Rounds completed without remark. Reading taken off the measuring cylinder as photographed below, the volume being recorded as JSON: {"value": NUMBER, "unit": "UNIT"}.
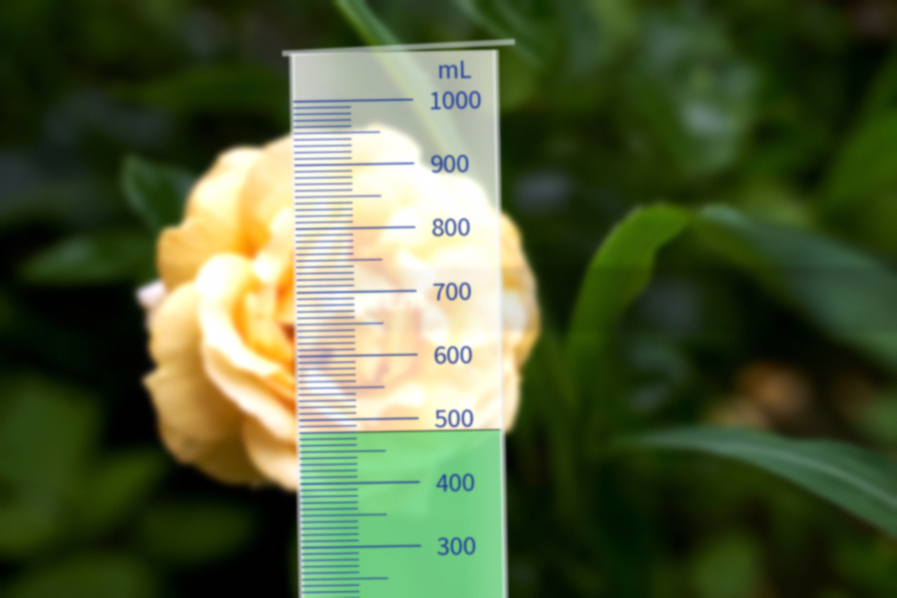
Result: {"value": 480, "unit": "mL"}
